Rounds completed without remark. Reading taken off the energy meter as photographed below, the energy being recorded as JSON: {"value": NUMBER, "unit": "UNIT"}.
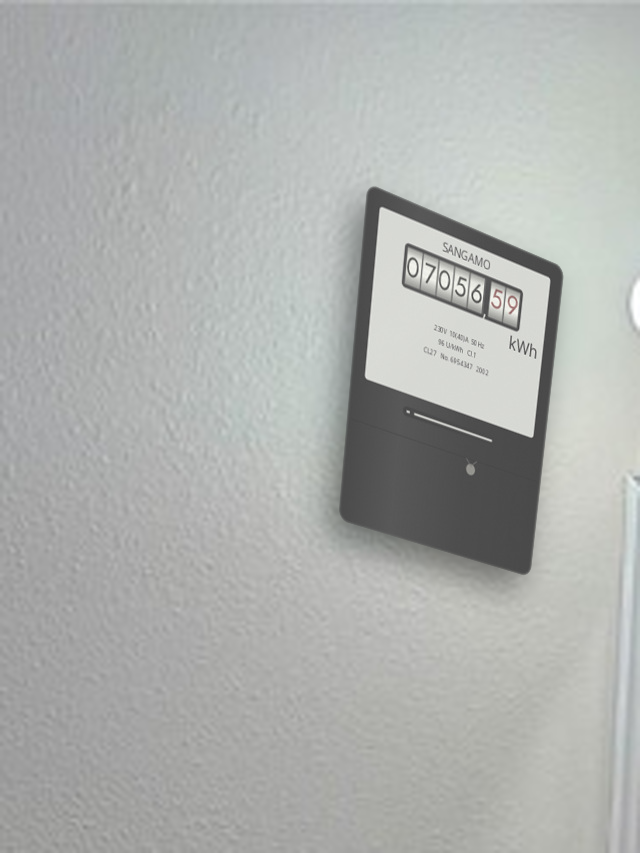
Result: {"value": 7056.59, "unit": "kWh"}
